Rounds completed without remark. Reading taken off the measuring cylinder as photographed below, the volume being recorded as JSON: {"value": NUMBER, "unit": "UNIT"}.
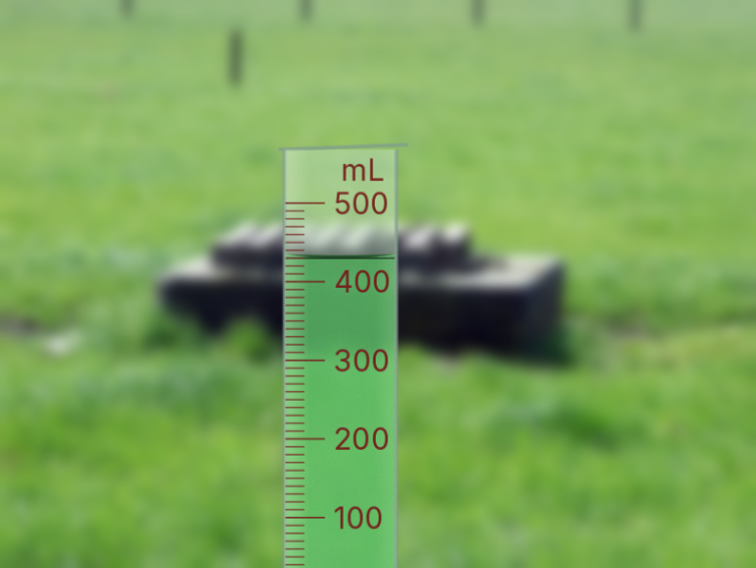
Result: {"value": 430, "unit": "mL"}
